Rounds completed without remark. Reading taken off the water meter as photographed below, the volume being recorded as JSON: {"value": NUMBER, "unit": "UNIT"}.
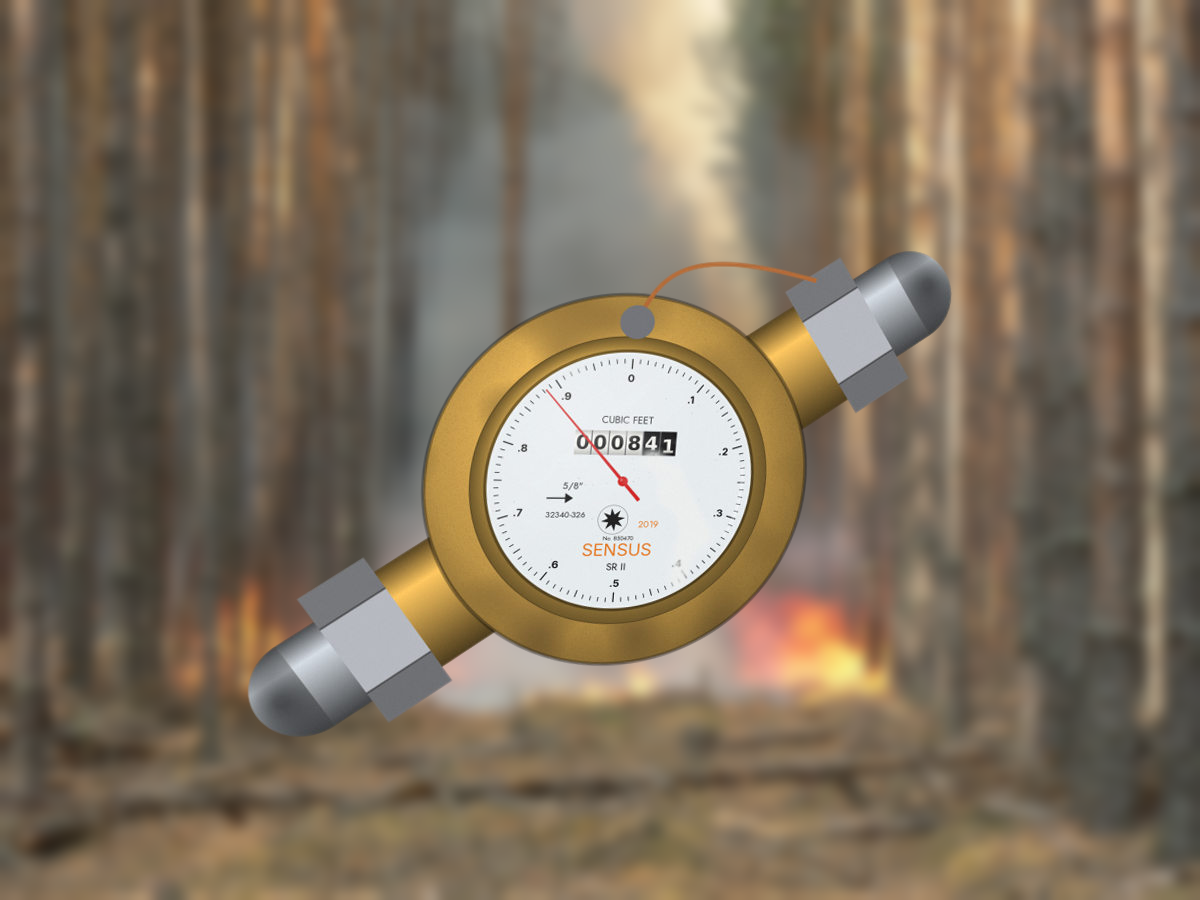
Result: {"value": 840.88, "unit": "ft³"}
